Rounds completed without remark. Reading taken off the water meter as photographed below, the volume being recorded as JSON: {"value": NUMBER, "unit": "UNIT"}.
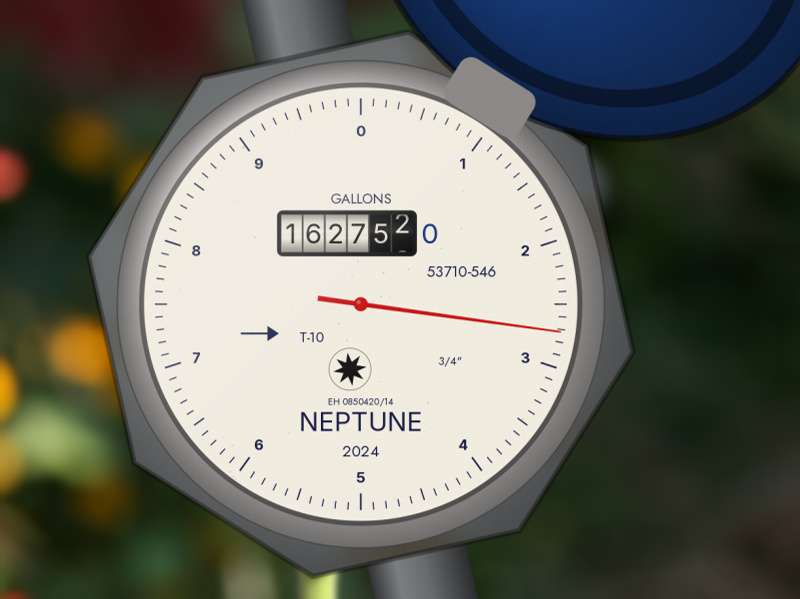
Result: {"value": 1627522.7, "unit": "gal"}
